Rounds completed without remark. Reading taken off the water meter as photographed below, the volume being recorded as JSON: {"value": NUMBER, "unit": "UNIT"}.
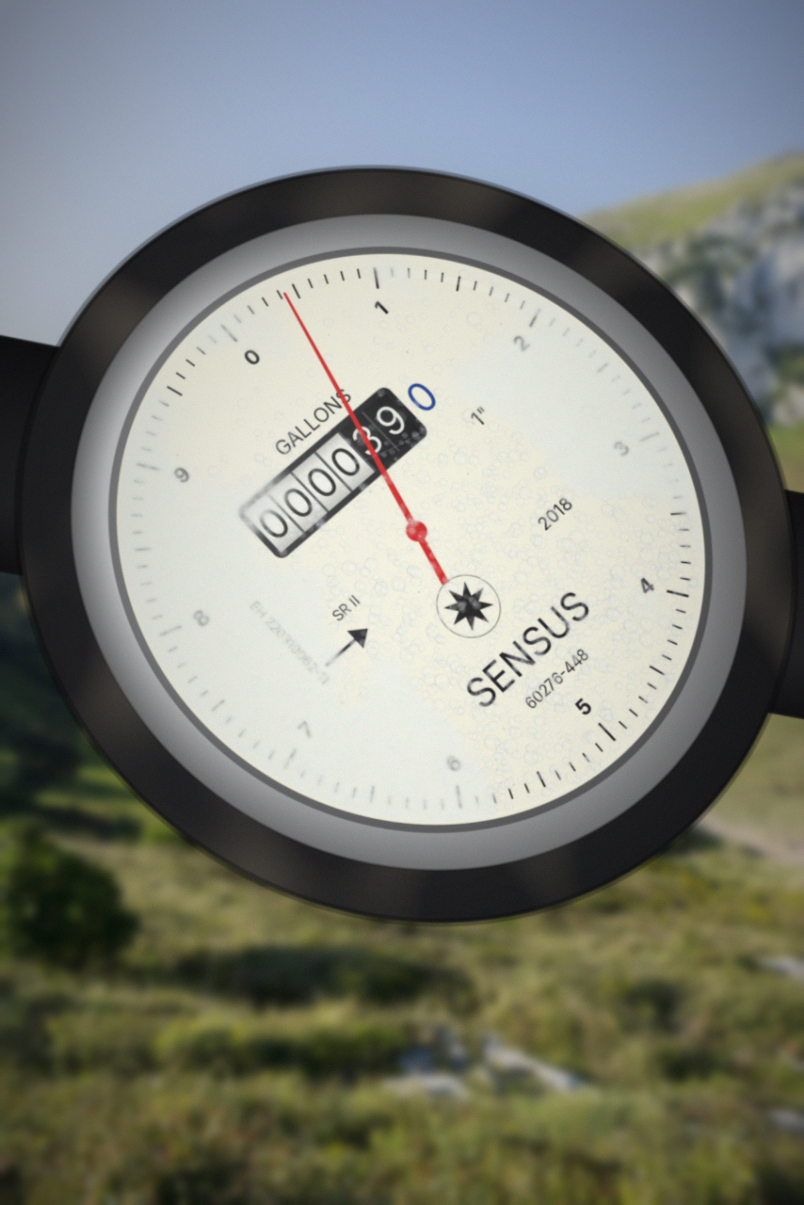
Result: {"value": 390.4, "unit": "gal"}
